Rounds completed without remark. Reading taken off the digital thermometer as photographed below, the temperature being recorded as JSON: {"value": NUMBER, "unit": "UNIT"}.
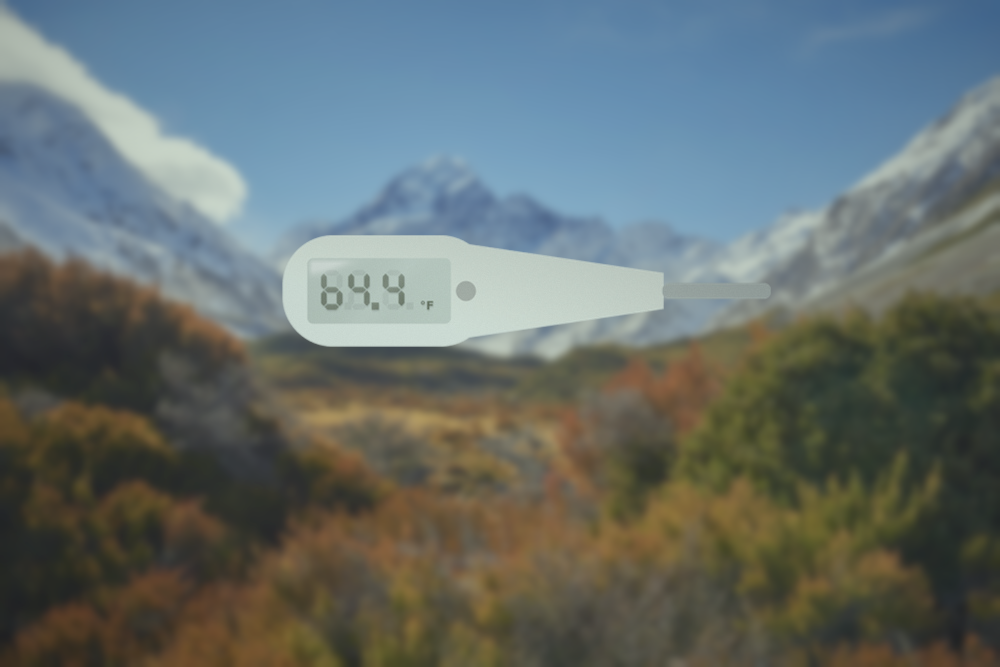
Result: {"value": 64.4, "unit": "°F"}
